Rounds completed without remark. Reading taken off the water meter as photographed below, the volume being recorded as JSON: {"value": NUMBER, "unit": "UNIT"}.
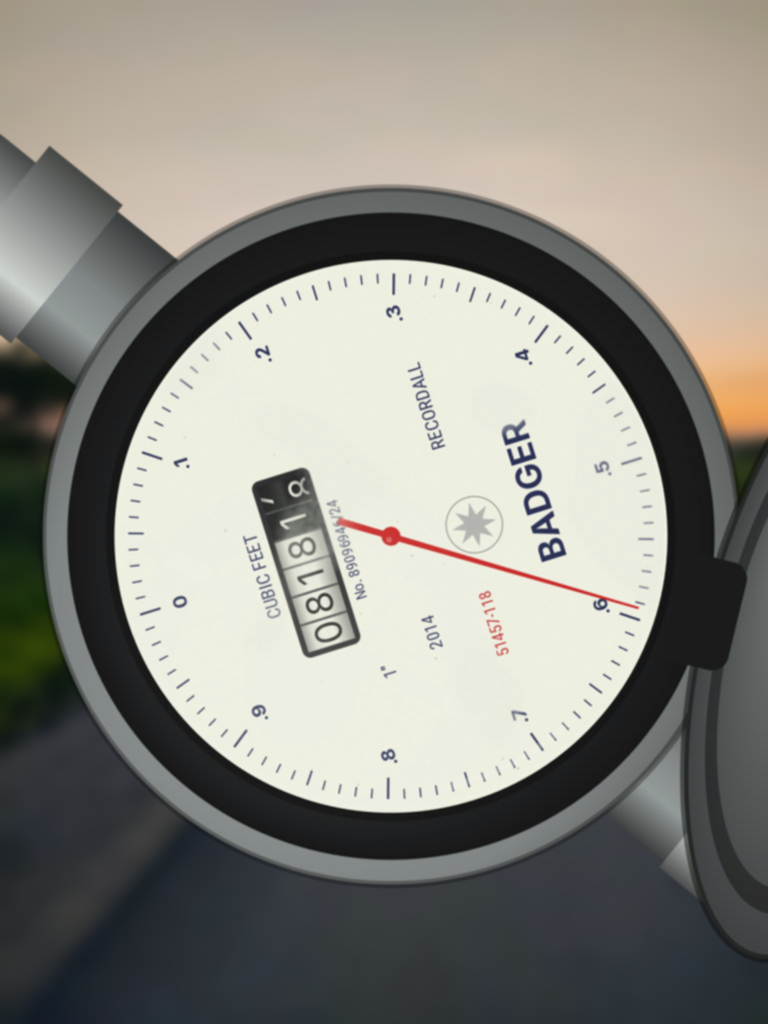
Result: {"value": 81817.59, "unit": "ft³"}
